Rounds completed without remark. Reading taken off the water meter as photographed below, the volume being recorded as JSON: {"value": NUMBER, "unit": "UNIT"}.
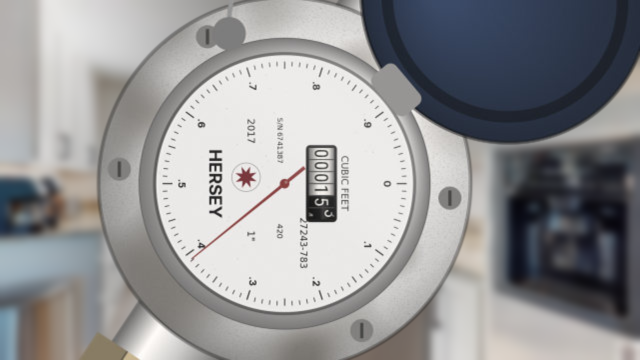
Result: {"value": 153.39, "unit": "ft³"}
